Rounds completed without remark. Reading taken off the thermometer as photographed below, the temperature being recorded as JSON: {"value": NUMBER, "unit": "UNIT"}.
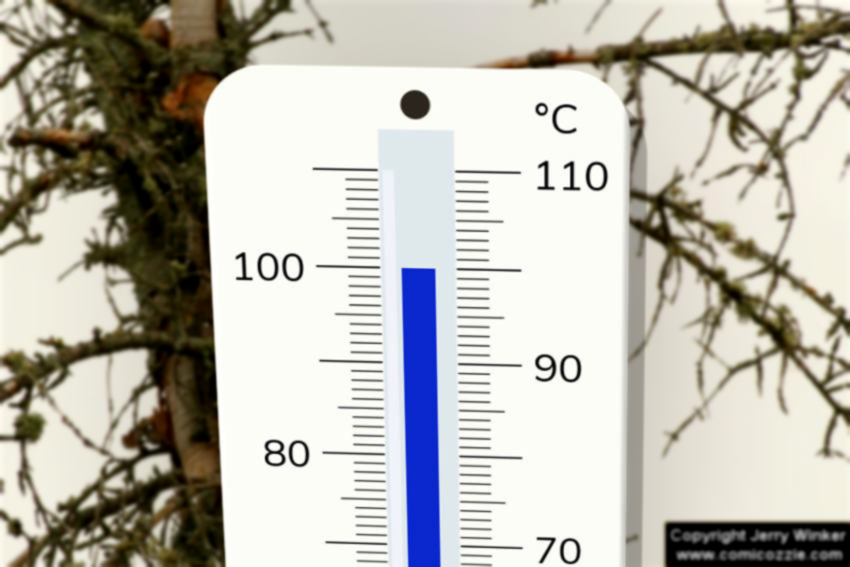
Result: {"value": 100, "unit": "°C"}
